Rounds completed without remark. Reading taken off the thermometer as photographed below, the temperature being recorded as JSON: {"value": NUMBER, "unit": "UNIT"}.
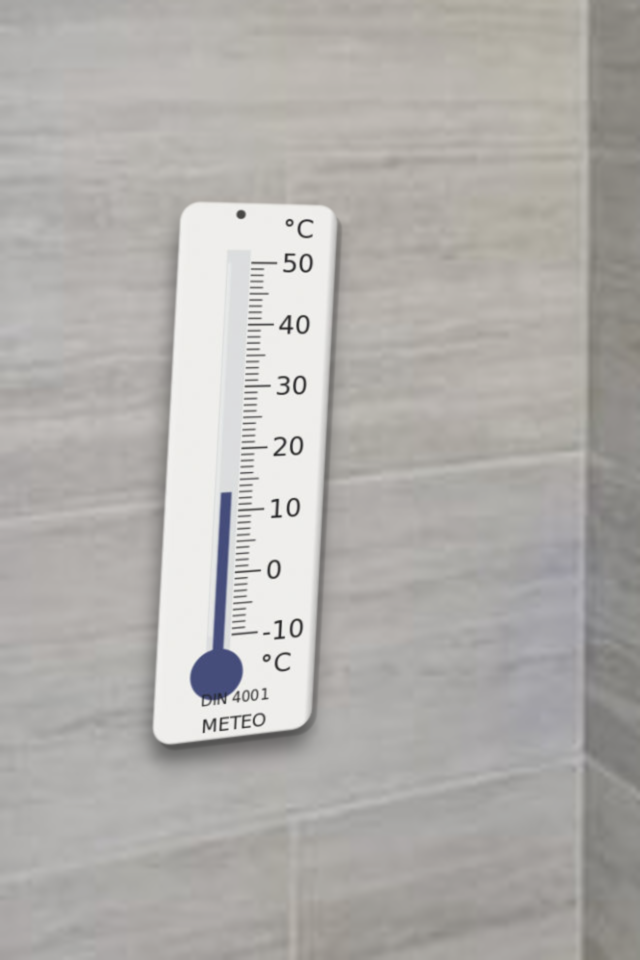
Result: {"value": 13, "unit": "°C"}
